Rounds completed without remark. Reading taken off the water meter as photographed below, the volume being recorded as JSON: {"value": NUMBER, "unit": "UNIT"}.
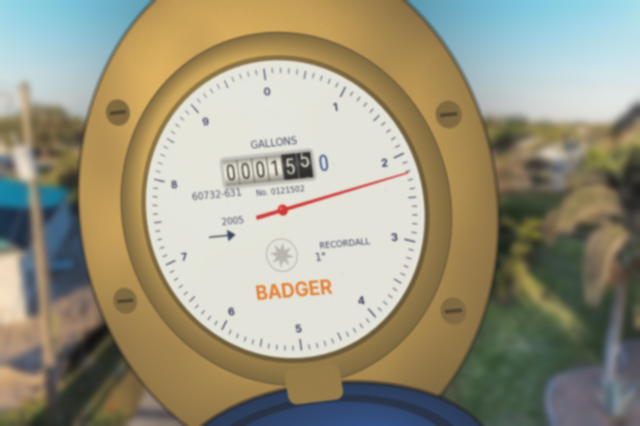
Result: {"value": 1552.2, "unit": "gal"}
